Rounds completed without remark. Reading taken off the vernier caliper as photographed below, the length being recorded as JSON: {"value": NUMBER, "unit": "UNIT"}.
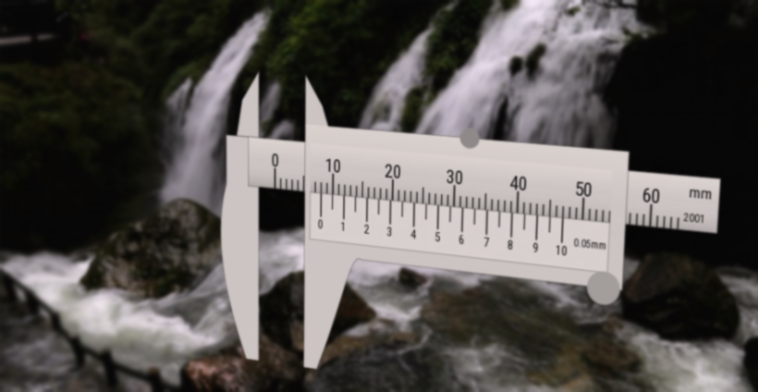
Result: {"value": 8.0, "unit": "mm"}
